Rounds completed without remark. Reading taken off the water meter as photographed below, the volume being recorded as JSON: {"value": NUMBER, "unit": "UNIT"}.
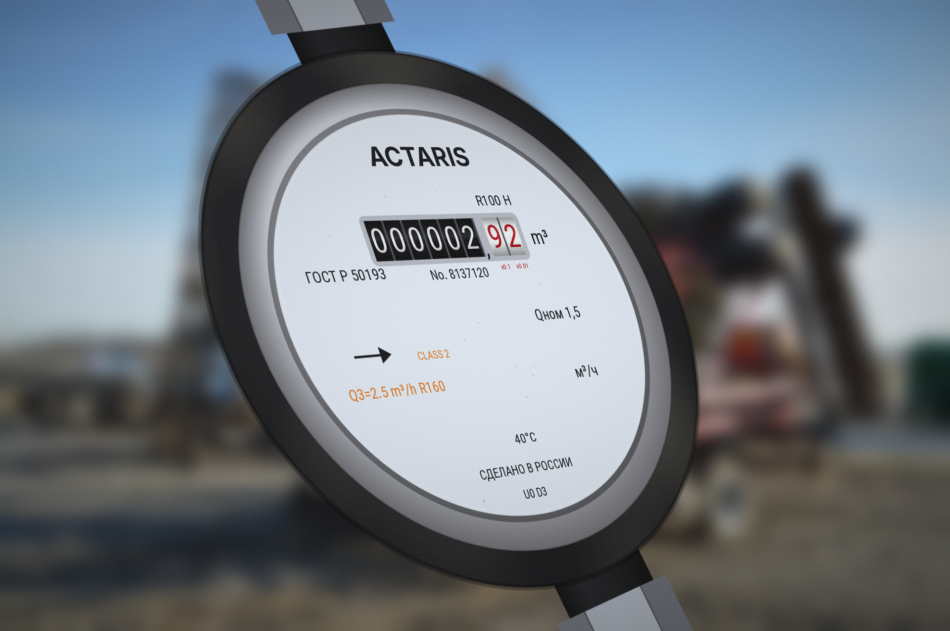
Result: {"value": 2.92, "unit": "m³"}
